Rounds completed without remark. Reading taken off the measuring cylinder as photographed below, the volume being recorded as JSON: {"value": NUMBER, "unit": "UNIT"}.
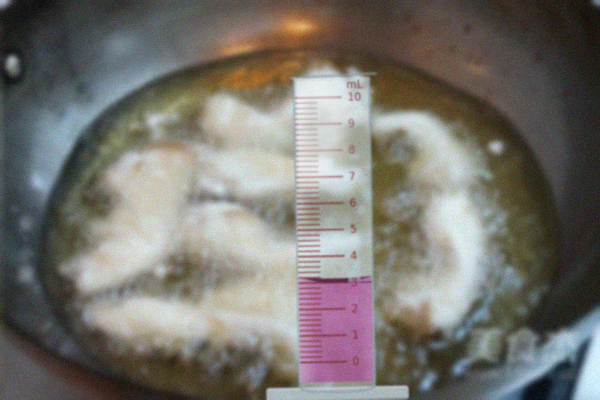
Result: {"value": 3, "unit": "mL"}
